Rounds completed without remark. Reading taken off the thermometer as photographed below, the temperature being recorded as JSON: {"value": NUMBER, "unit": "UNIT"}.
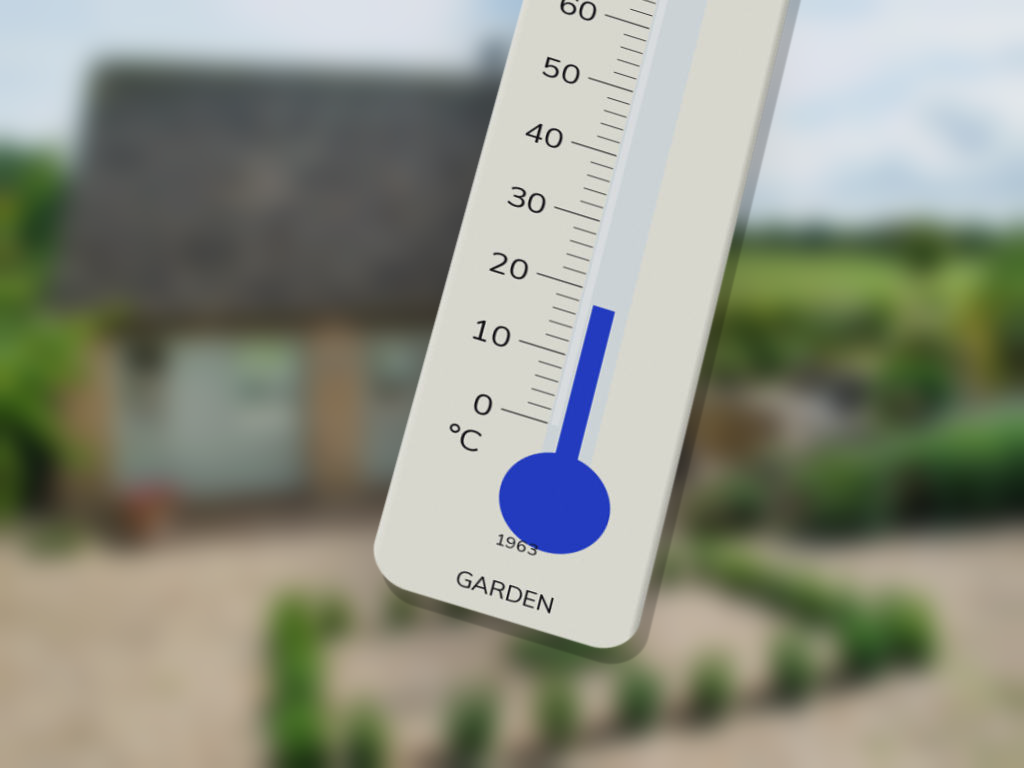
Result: {"value": 18, "unit": "°C"}
